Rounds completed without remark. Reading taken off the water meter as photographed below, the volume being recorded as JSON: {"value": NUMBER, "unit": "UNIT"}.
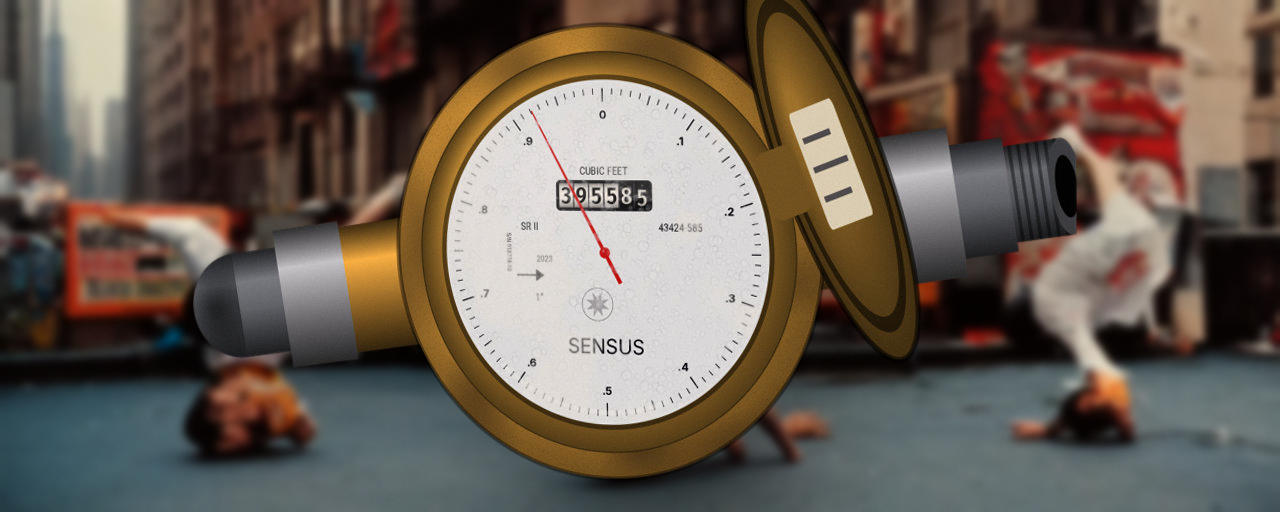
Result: {"value": 395584.92, "unit": "ft³"}
